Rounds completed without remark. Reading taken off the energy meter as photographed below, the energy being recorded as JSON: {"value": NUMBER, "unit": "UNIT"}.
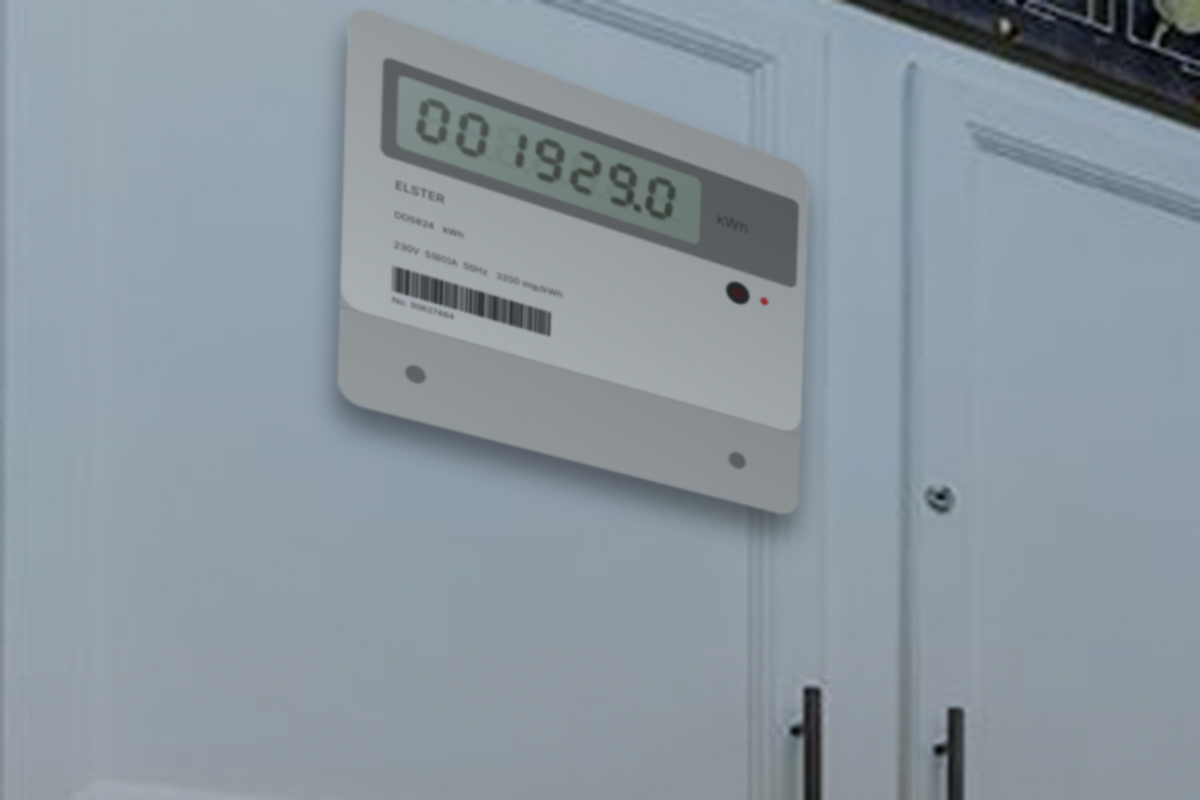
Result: {"value": 1929.0, "unit": "kWh"}
